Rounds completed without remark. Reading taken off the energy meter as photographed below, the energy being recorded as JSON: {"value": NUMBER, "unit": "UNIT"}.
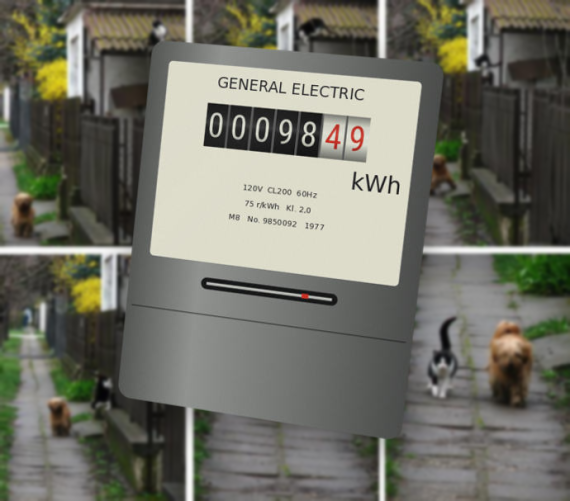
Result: {"value": 98.49, "unit": "kWh"}
